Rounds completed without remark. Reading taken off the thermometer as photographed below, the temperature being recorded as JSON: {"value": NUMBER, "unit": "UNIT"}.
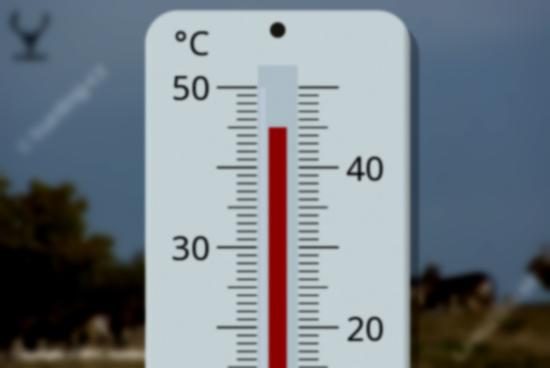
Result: {"value": 45, "unit": "°C"}
